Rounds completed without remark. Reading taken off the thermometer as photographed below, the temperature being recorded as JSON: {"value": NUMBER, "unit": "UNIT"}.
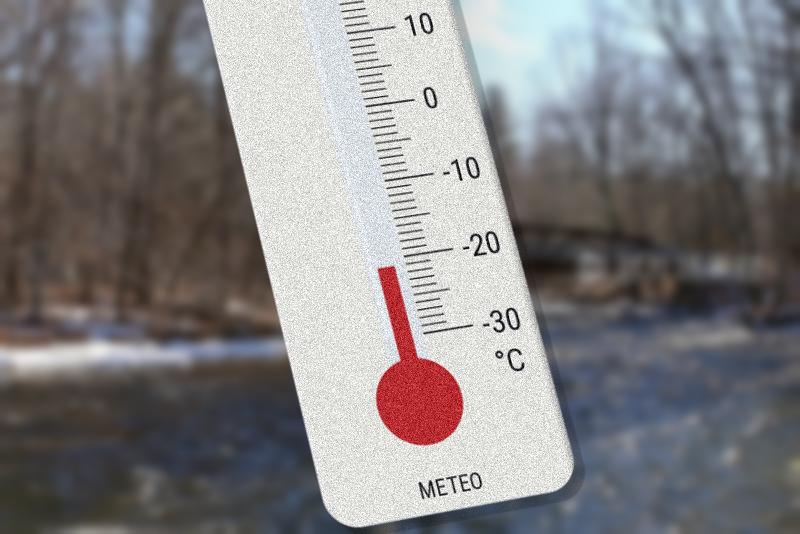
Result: {"value": -21, "unit": "°C"}
